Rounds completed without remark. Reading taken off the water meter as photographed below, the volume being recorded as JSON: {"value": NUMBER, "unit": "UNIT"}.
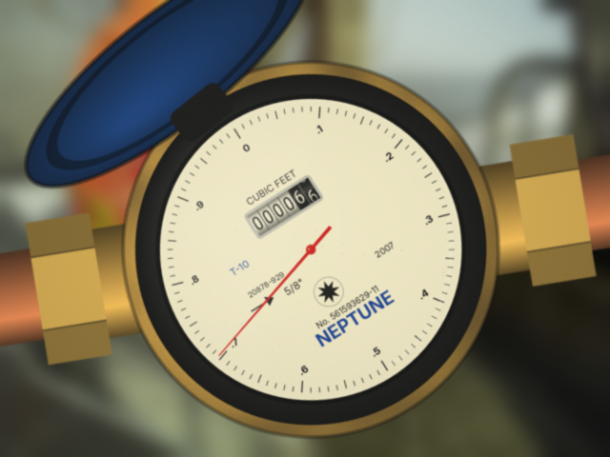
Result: {"value": 65.70, "unit": "ft³"}
